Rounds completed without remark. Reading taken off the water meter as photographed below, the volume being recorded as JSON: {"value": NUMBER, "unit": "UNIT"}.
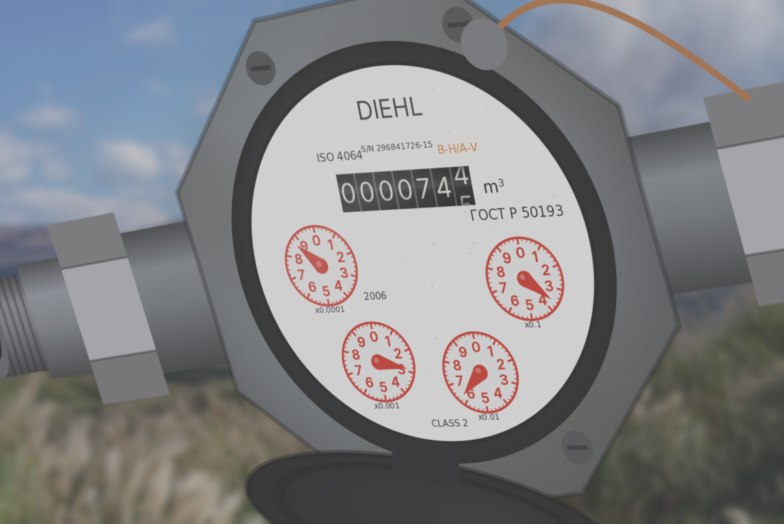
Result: {"value": 744.3628, "unit": "m³"}
